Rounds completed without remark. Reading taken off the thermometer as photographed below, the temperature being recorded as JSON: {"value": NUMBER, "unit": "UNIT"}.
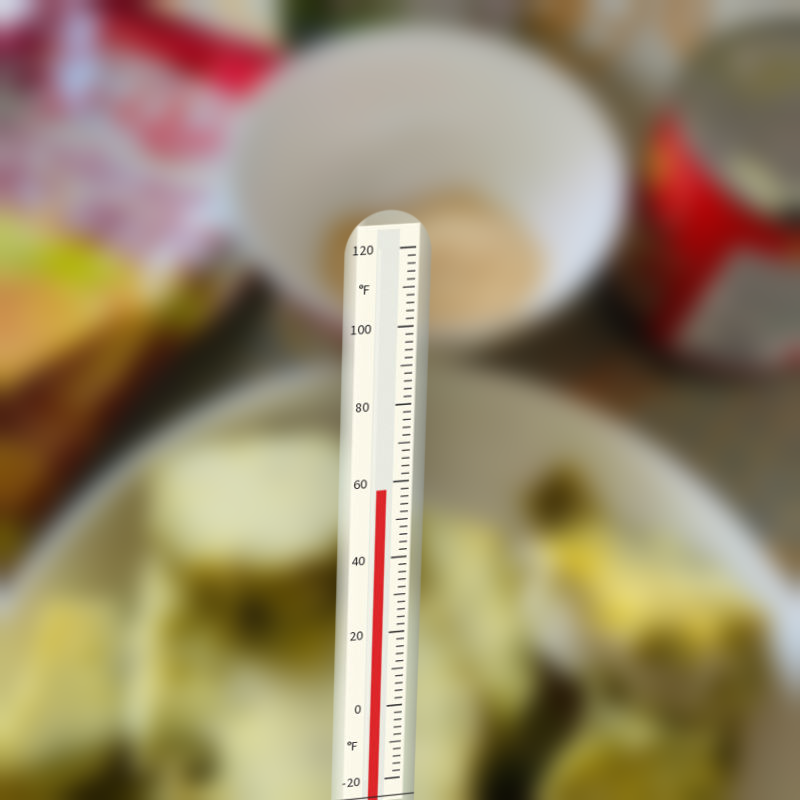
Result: {"value": 58, "unit": "°F"}
